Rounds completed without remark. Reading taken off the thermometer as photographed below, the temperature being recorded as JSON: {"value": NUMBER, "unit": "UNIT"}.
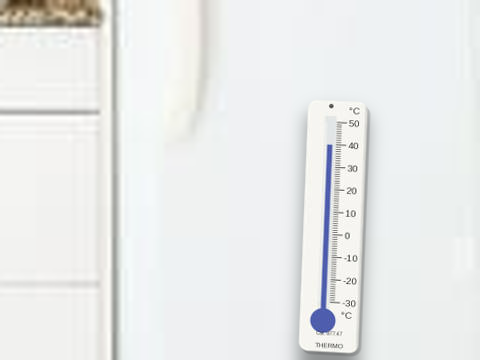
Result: {"value": 40, "unit": "°C"}
